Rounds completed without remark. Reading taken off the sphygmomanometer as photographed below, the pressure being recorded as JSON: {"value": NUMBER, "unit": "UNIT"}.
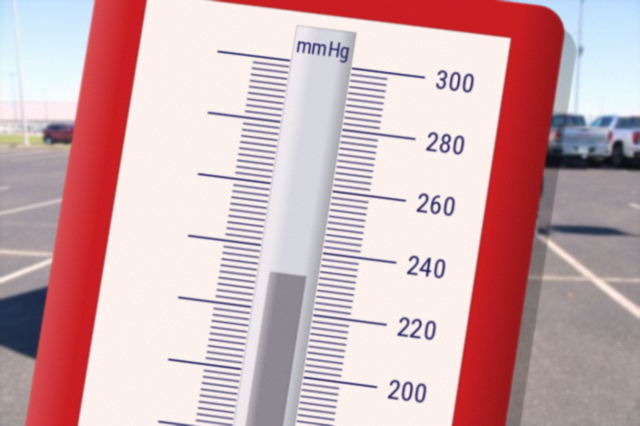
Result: {"value": 232, "unit": "mmHg"}
